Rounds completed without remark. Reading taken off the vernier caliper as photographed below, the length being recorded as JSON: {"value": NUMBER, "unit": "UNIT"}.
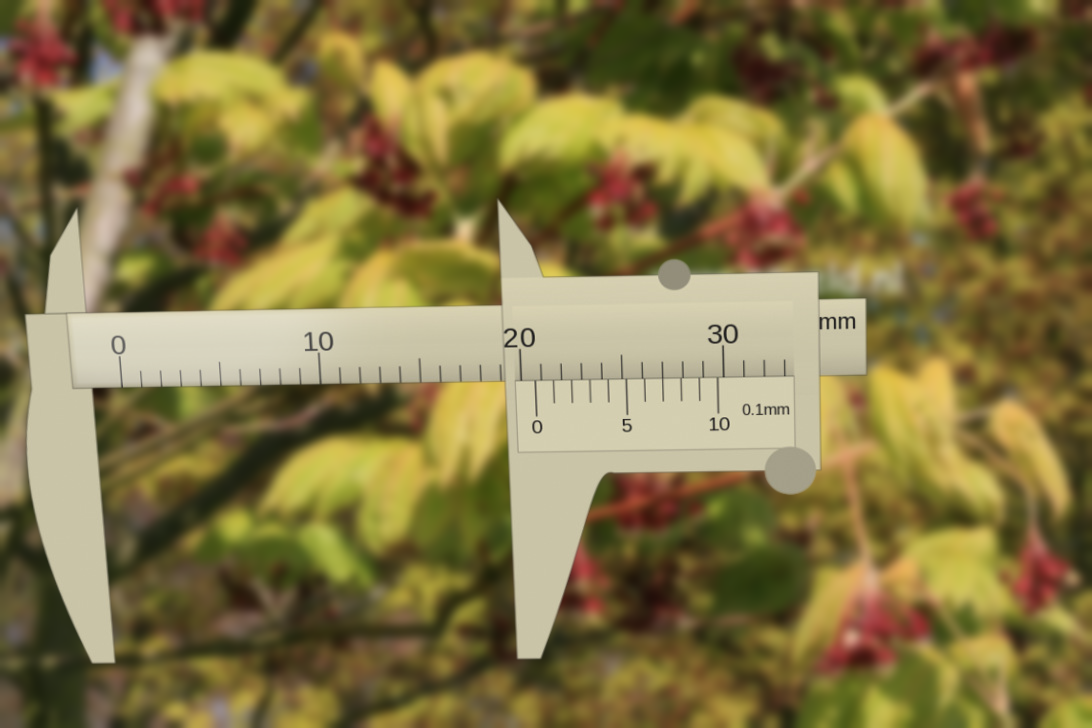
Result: {"value": 20.7, "unit": "mm"}
